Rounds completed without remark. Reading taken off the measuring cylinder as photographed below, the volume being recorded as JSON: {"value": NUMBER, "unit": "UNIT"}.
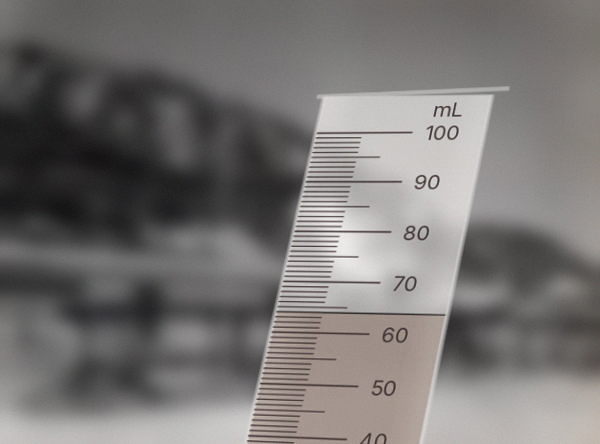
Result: {"value": 64, "unit": "mL"}
